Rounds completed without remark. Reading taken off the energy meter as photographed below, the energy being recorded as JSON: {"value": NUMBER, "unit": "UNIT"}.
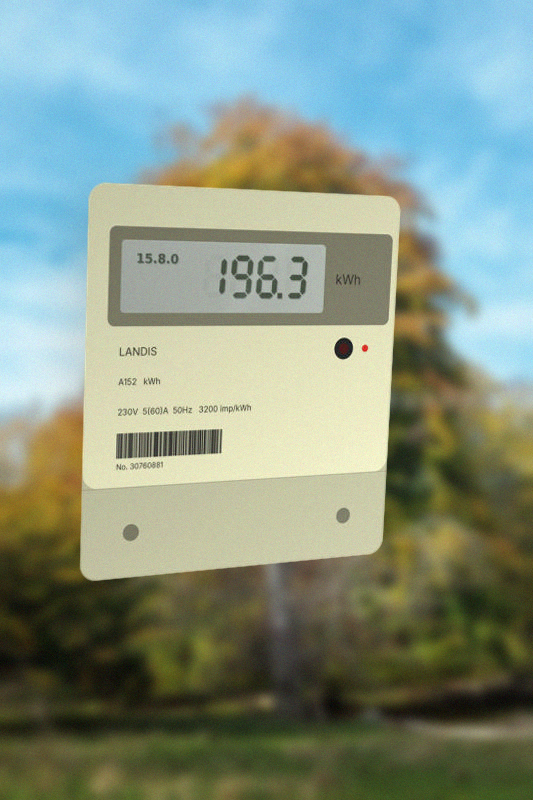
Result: {"value": 196.3, "unit": "kWh"}
